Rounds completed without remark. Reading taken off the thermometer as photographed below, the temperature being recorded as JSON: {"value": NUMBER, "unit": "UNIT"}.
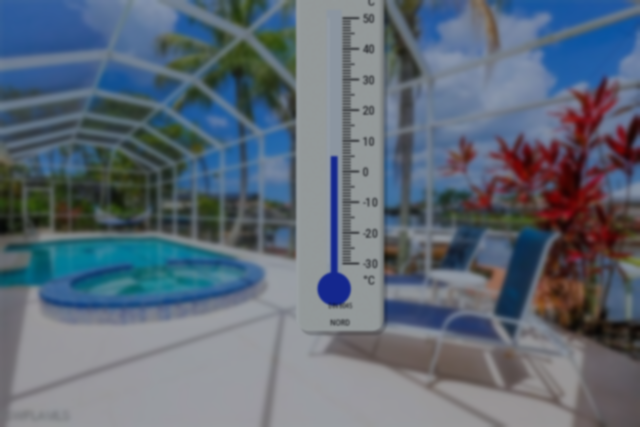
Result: {"value": 5, "unit": "°C"}
